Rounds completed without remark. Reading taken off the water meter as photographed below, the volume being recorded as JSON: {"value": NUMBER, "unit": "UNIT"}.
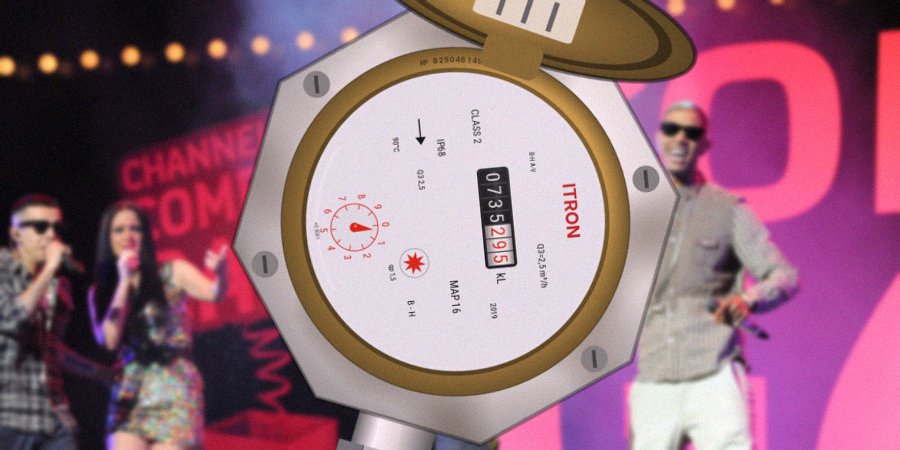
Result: {"value": 735.2950, "unit": "kL"}
